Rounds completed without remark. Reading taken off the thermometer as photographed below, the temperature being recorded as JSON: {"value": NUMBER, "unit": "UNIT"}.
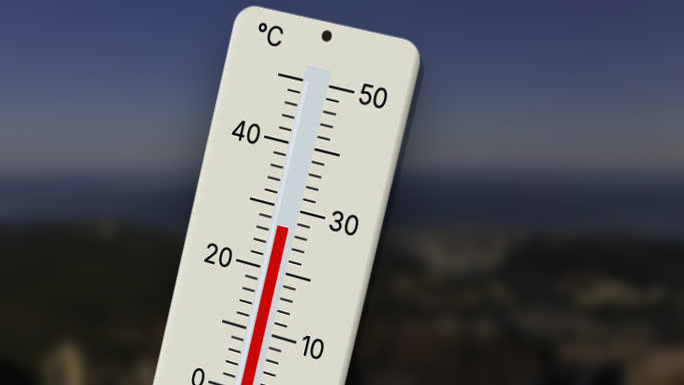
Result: {"value": 27, "unit": "°C"}
